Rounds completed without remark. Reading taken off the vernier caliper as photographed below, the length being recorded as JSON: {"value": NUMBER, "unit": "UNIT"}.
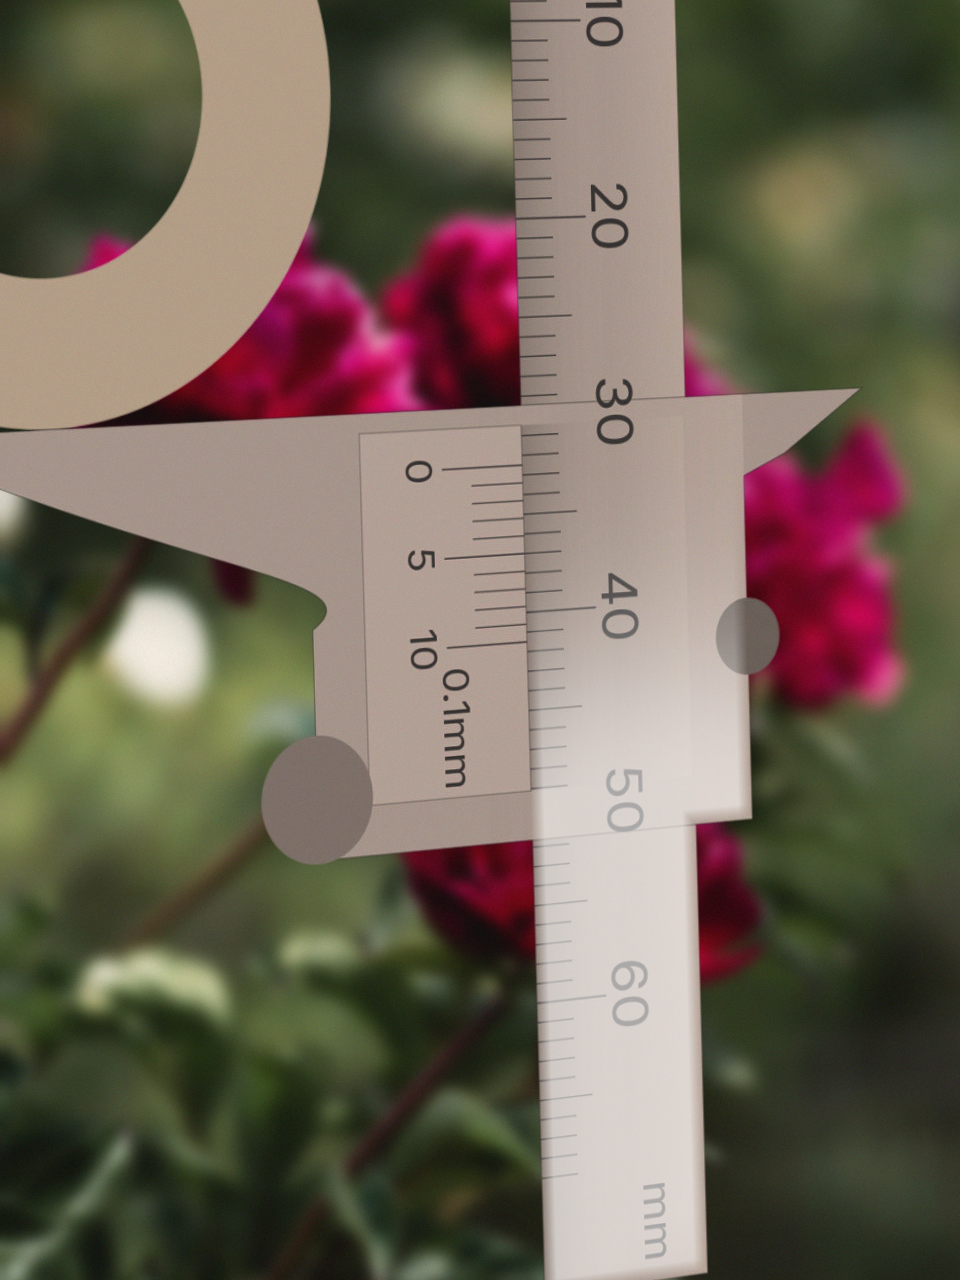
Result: {"value": 32.5, "unit": "mm"}
